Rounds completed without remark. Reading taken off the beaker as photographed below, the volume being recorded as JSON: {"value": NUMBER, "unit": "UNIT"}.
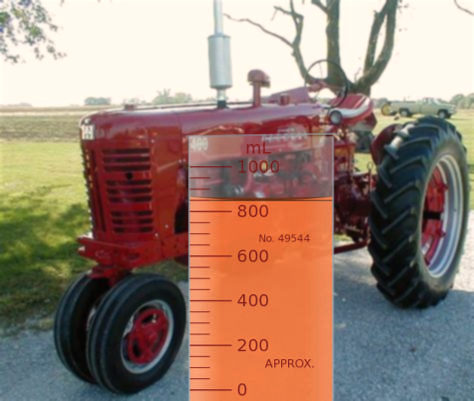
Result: {"value": 850, "unit": "mL"}
